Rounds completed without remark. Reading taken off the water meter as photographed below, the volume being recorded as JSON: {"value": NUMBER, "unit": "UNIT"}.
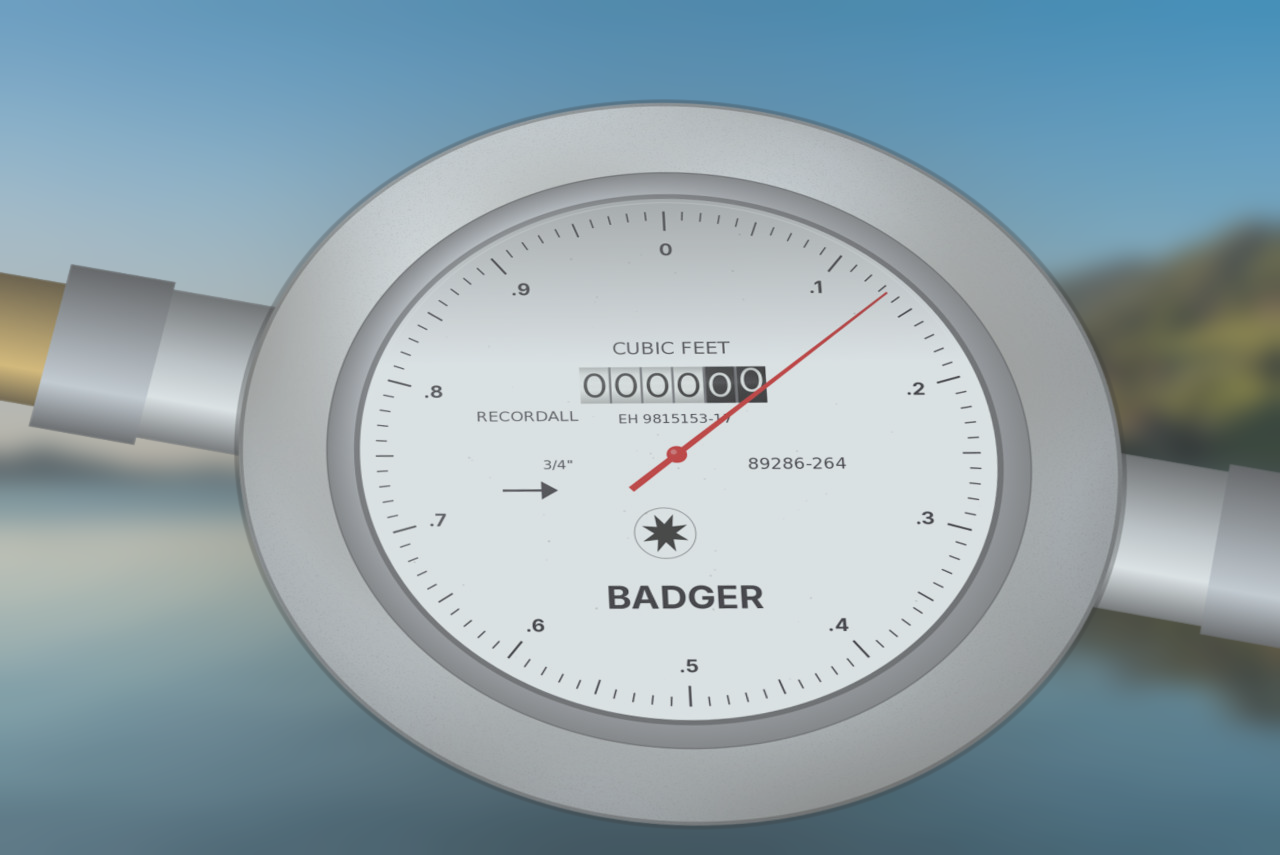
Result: {"value": 0.13, "unit": "ft³"}
